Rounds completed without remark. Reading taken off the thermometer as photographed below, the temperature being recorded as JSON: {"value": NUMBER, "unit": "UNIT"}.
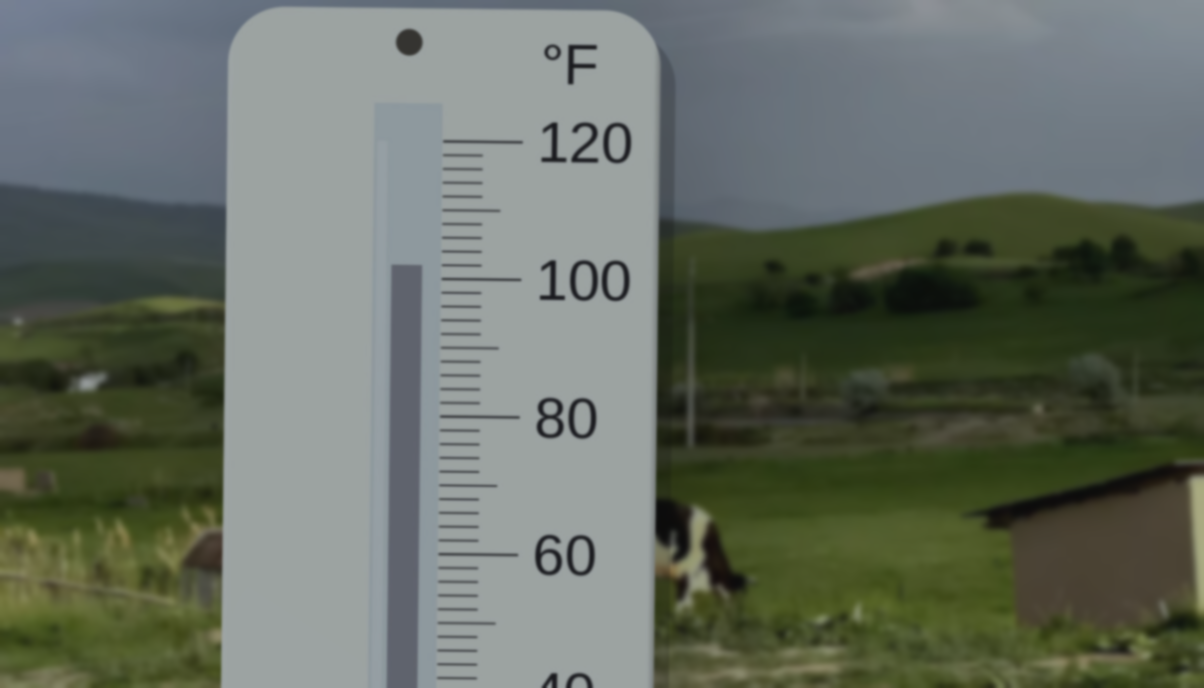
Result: {"value": 102, "unit": "°F"}
